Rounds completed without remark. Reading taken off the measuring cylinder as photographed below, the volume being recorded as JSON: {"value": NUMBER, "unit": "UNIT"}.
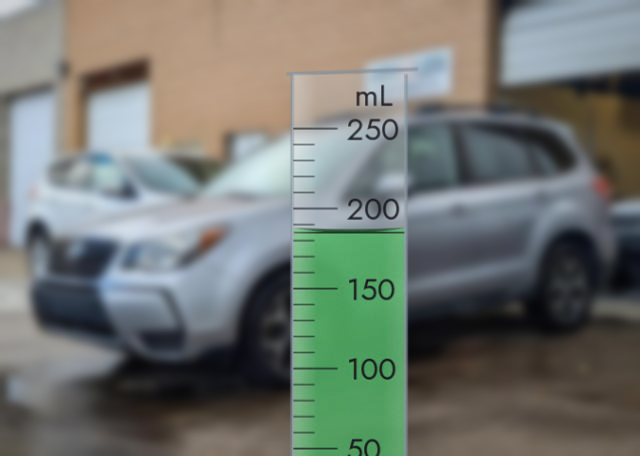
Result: {"value": 185, "unit": "mL"}
